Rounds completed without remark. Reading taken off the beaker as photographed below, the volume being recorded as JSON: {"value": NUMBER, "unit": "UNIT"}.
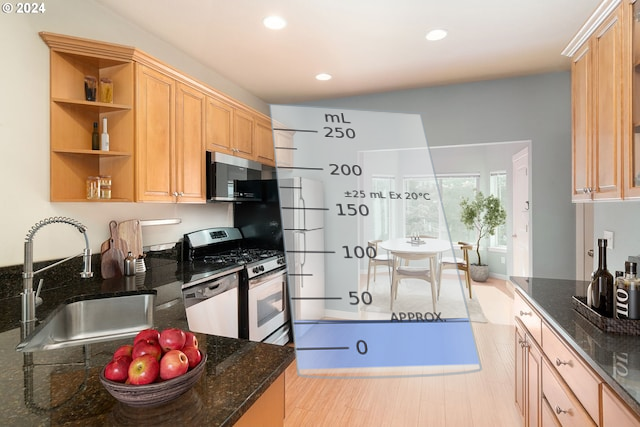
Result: {"value": 25, "unit": "mL"}
